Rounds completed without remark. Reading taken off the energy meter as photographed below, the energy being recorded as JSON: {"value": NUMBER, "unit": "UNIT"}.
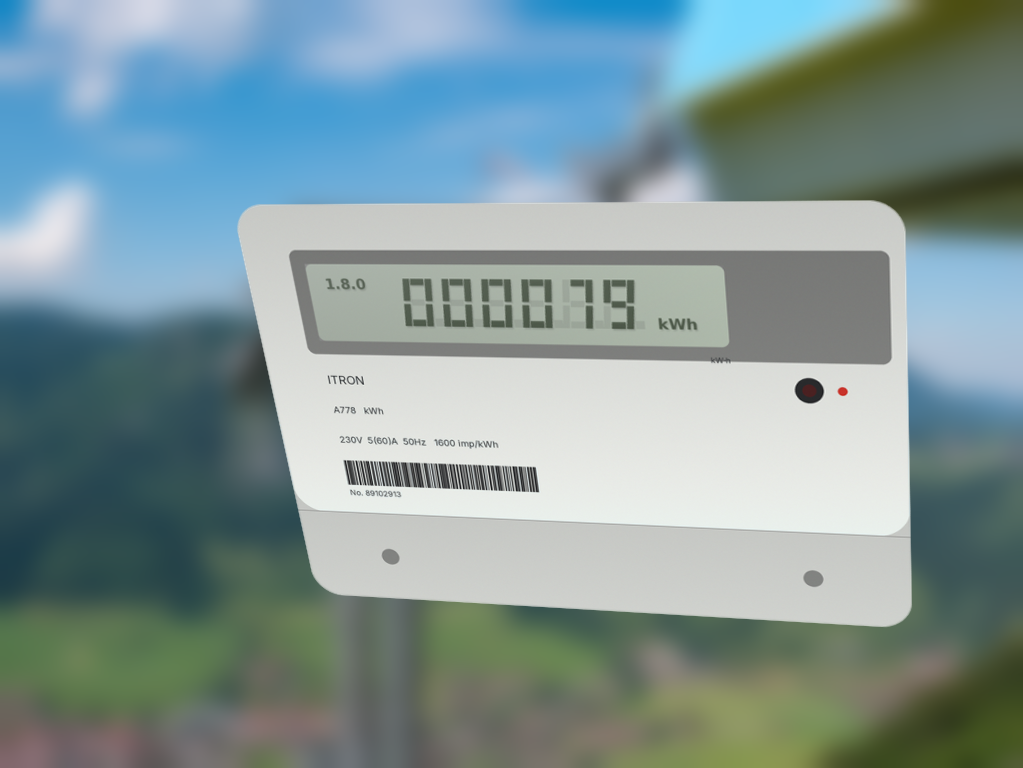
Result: {"value": 79, "unit": "kWh"}
